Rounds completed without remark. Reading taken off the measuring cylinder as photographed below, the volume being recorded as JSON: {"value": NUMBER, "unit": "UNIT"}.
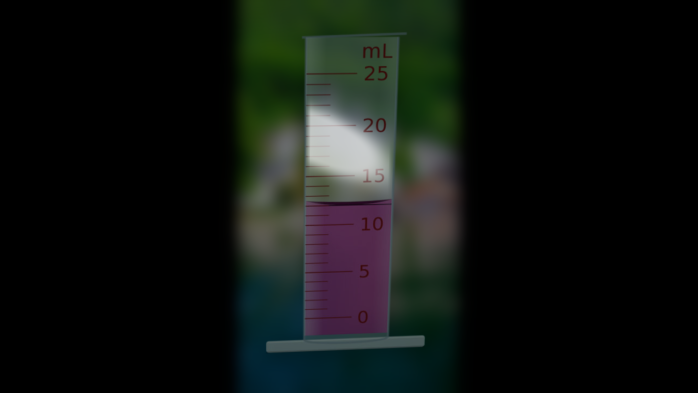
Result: {"value": 12, "unit": "mL"}
